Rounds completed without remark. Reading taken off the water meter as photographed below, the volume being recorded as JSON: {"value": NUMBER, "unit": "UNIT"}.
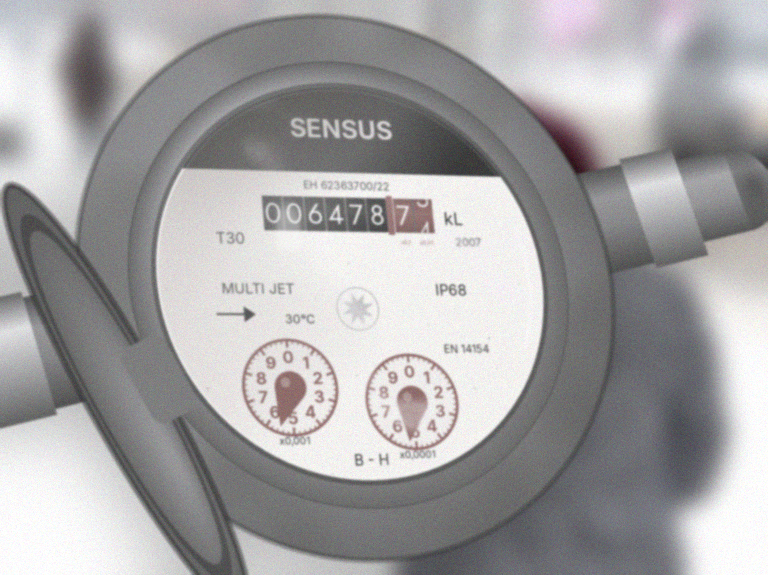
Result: {"value": 6478.7355, "unit": "kL"}
